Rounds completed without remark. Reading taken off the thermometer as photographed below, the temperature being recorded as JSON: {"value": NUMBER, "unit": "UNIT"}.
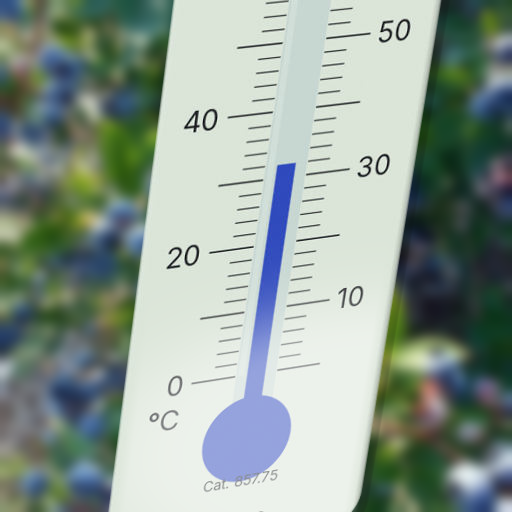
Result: {"value": 32, "unit": "°C"}
